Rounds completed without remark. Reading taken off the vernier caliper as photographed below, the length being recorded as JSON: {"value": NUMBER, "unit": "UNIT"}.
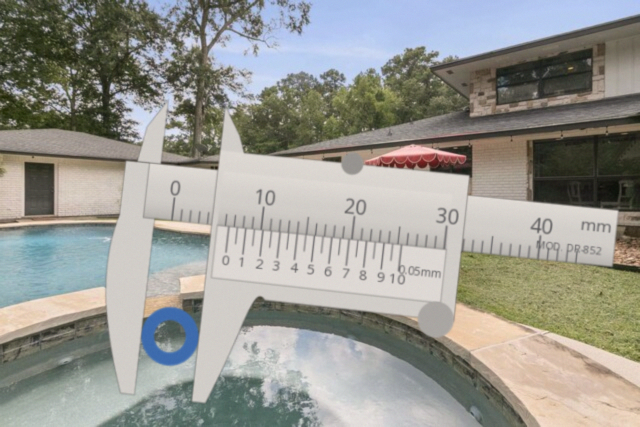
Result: {"value": 6.4, "unit": "mm"}
